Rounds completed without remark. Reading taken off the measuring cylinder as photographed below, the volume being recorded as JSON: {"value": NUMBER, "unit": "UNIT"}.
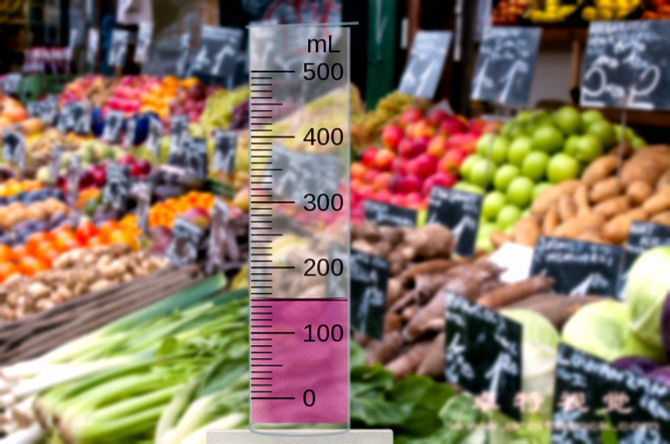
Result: {"value": 150, "unit": "mL"}
